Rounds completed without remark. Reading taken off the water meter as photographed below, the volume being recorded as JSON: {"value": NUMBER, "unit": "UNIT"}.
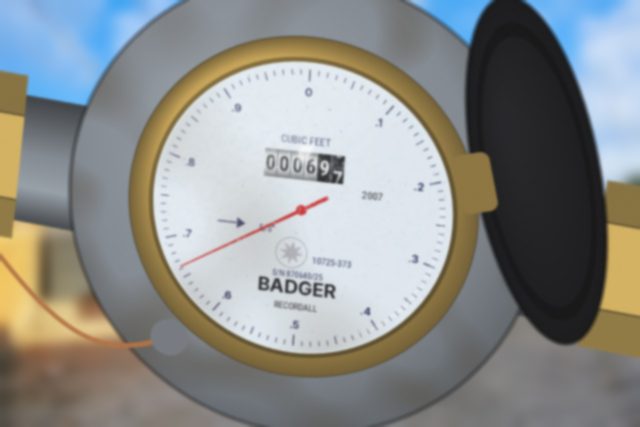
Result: {"value": 696.66, "unit": "ft³"}
